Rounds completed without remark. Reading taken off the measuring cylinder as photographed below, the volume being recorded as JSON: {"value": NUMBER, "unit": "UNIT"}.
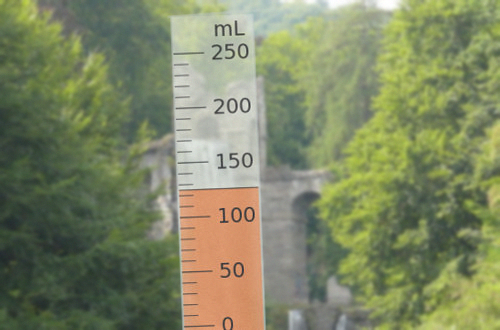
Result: {"value": 125, "unit": "mL"}
